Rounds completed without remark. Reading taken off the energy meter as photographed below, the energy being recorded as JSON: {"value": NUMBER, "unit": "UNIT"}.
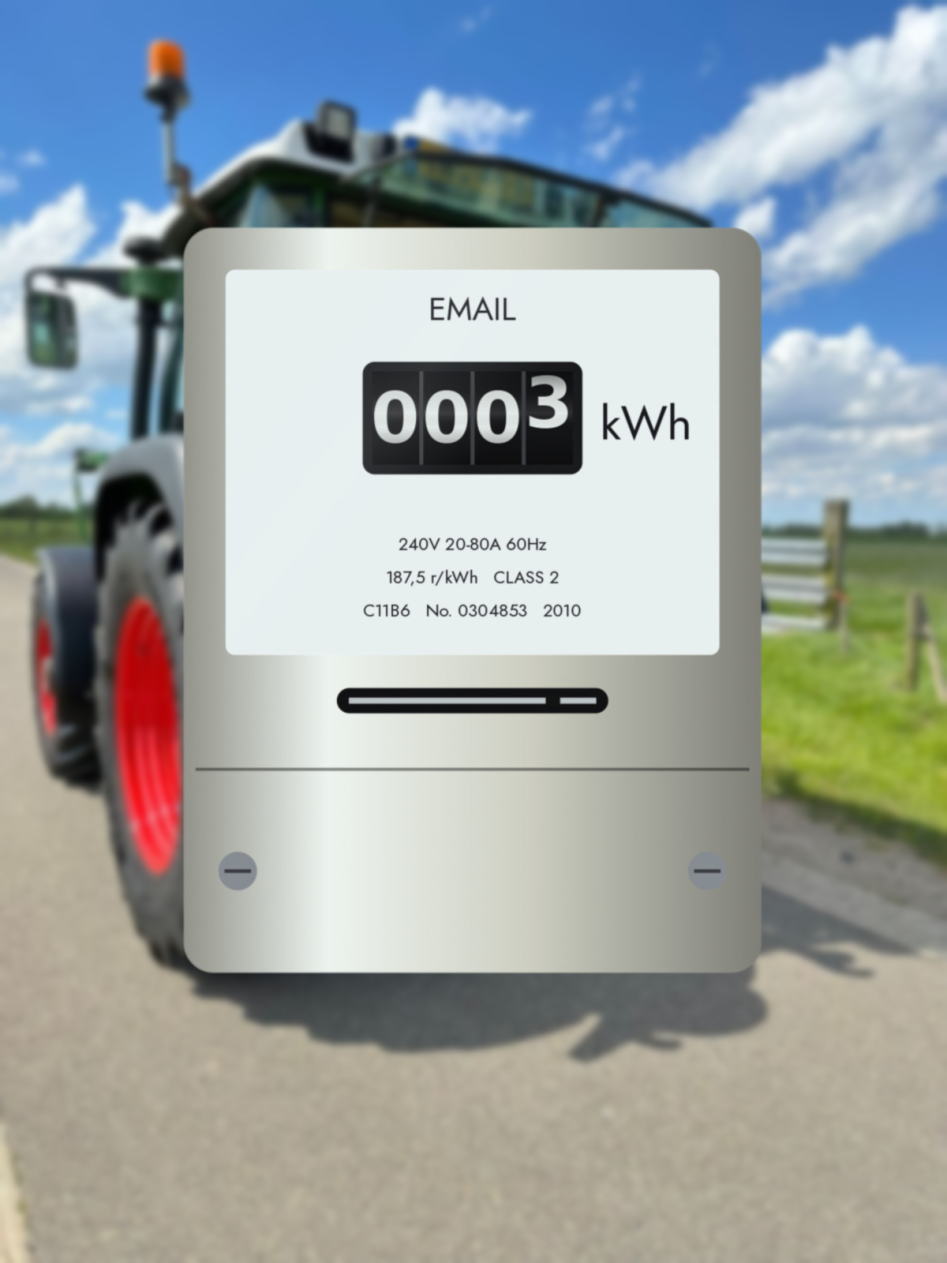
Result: {"value": 3, "unit": "kWh"}
